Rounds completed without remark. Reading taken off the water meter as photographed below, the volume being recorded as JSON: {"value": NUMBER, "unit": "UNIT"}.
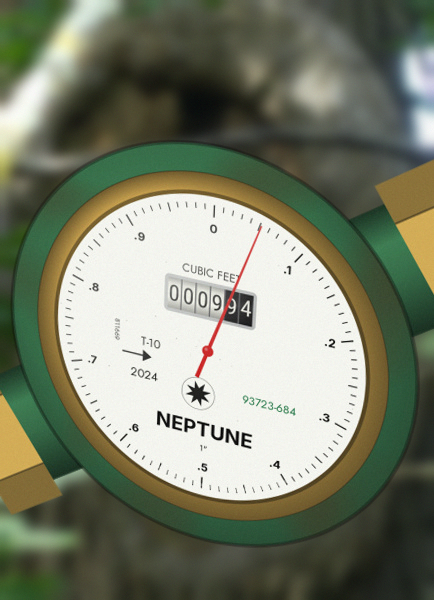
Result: {"value": 994.05, "unit": "ft³"}
